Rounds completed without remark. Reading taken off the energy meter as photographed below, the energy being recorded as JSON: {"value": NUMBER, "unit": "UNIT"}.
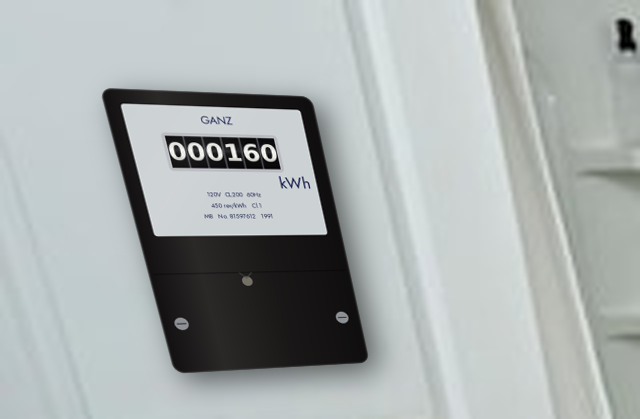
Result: {"value": 160, "unit": "kWh"}
